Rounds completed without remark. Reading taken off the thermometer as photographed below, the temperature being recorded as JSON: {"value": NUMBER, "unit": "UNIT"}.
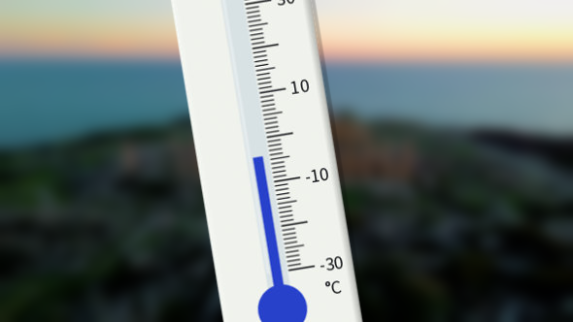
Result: {"value": -4, "unit": "°C"}
